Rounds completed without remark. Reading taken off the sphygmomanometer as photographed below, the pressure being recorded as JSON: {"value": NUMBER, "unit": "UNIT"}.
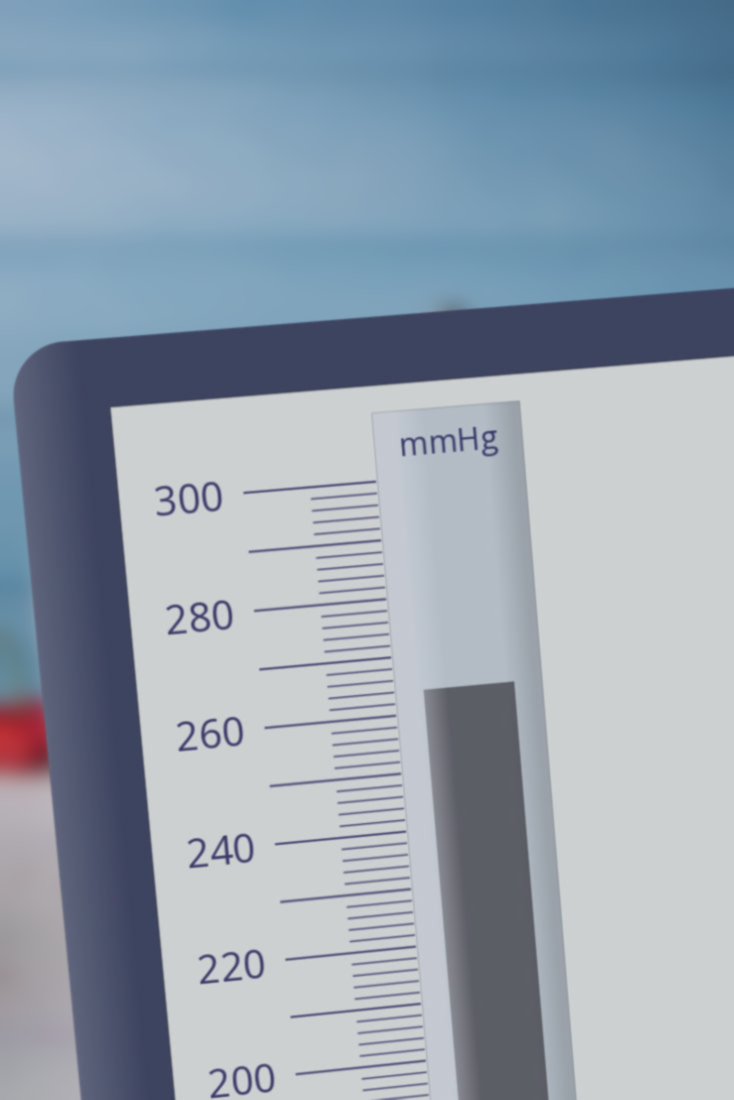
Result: {"value": 264, "unit": "mmHg"}
